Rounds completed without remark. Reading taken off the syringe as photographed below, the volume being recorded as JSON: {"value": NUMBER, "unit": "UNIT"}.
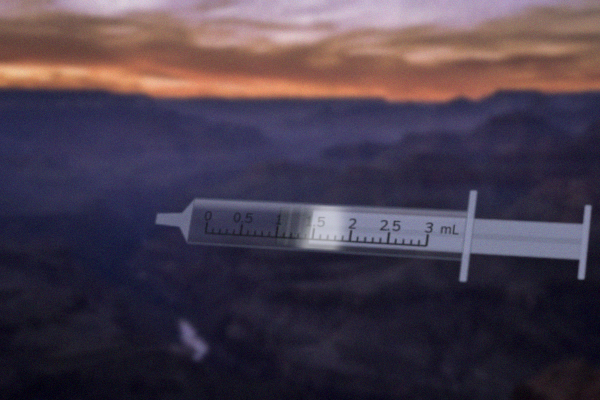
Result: {"value": 1, "unit": "mL"}
